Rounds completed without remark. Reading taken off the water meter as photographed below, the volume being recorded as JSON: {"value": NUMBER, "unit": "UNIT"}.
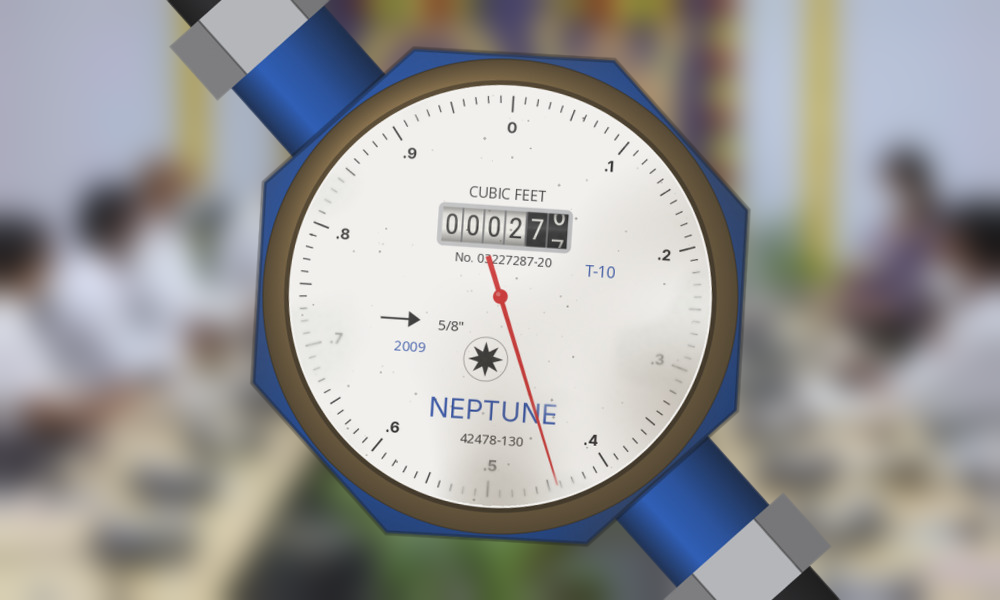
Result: {"value": 276.44, "unit": "ft³"}
